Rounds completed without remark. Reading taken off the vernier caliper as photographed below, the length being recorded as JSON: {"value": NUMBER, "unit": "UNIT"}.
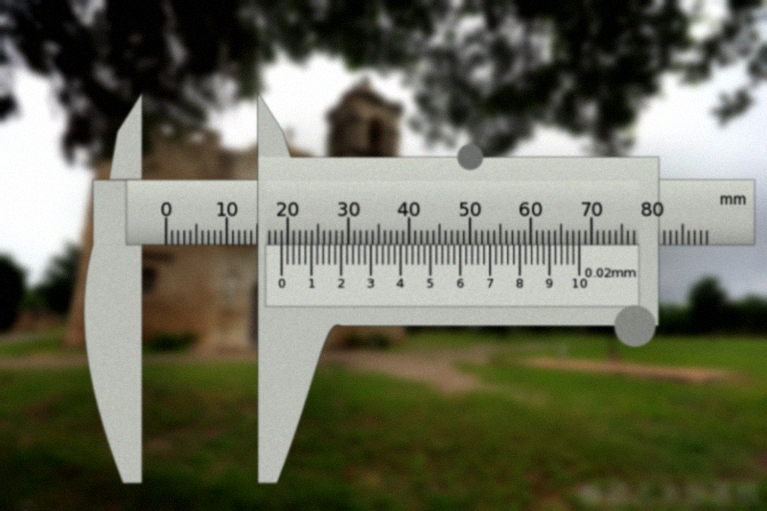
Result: {"value": 19.0, "unit": "mm"}
